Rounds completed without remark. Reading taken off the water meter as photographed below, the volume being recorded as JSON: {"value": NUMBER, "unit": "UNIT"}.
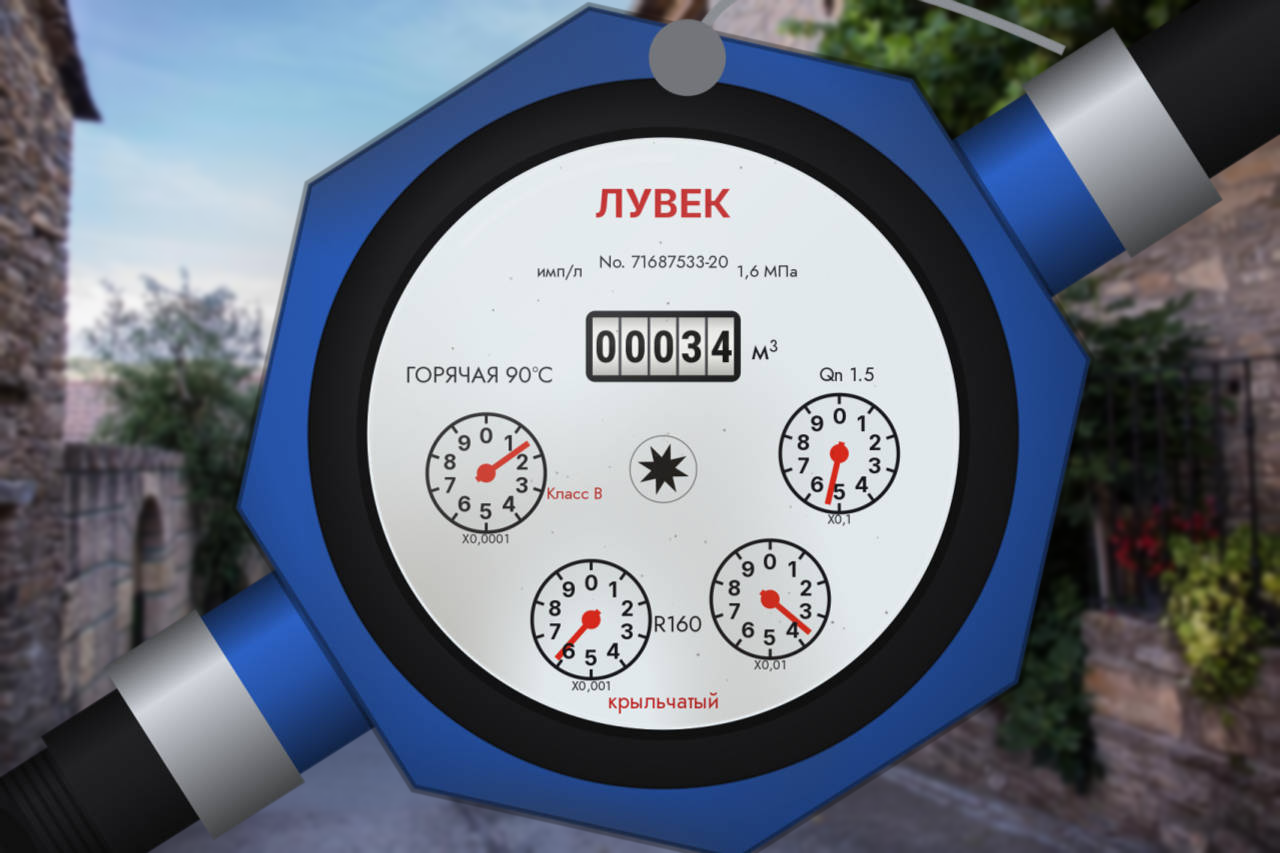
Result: {"value": 34.5361, "unit": "m³"}
